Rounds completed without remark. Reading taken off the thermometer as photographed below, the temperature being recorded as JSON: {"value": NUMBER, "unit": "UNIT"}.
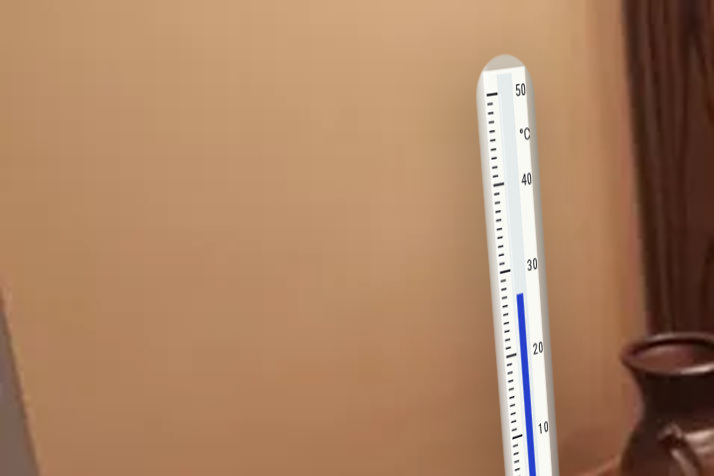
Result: {"value": 27, "unit": "°C"}
